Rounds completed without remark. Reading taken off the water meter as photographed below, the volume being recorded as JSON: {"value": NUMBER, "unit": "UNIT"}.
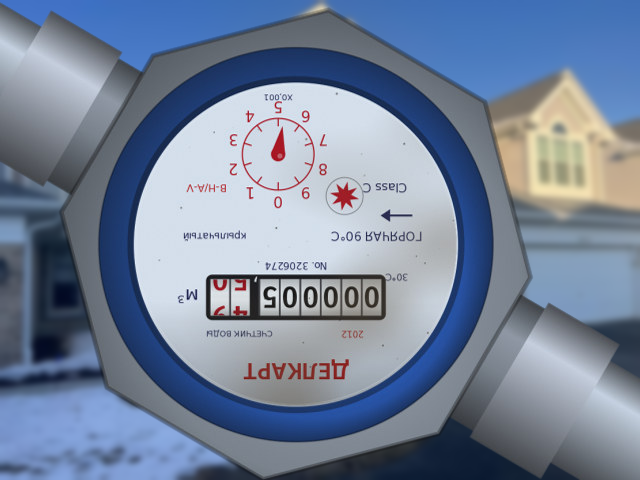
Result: {"value": 5.495, "unit": "m³"}
